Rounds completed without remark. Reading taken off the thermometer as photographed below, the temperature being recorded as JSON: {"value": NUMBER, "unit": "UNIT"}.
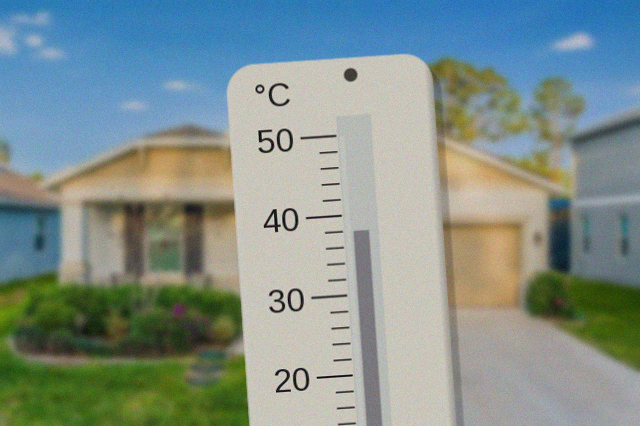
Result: {"value": 38, "unit": "°C"}
